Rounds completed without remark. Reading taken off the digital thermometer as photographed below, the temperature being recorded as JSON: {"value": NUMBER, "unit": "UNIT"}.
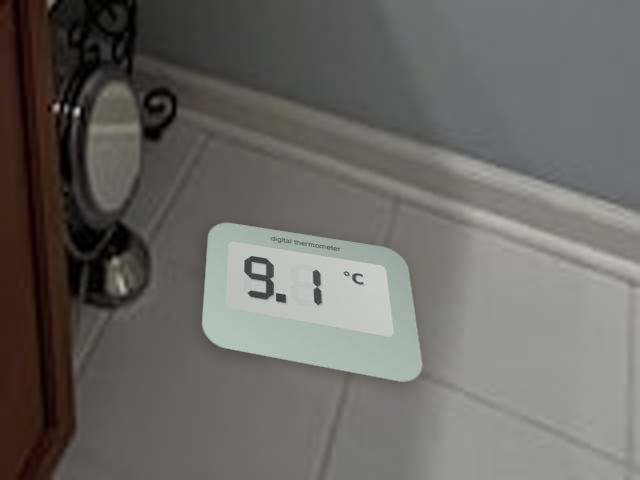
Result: {"value": 9.1, "unit": "°C"}
